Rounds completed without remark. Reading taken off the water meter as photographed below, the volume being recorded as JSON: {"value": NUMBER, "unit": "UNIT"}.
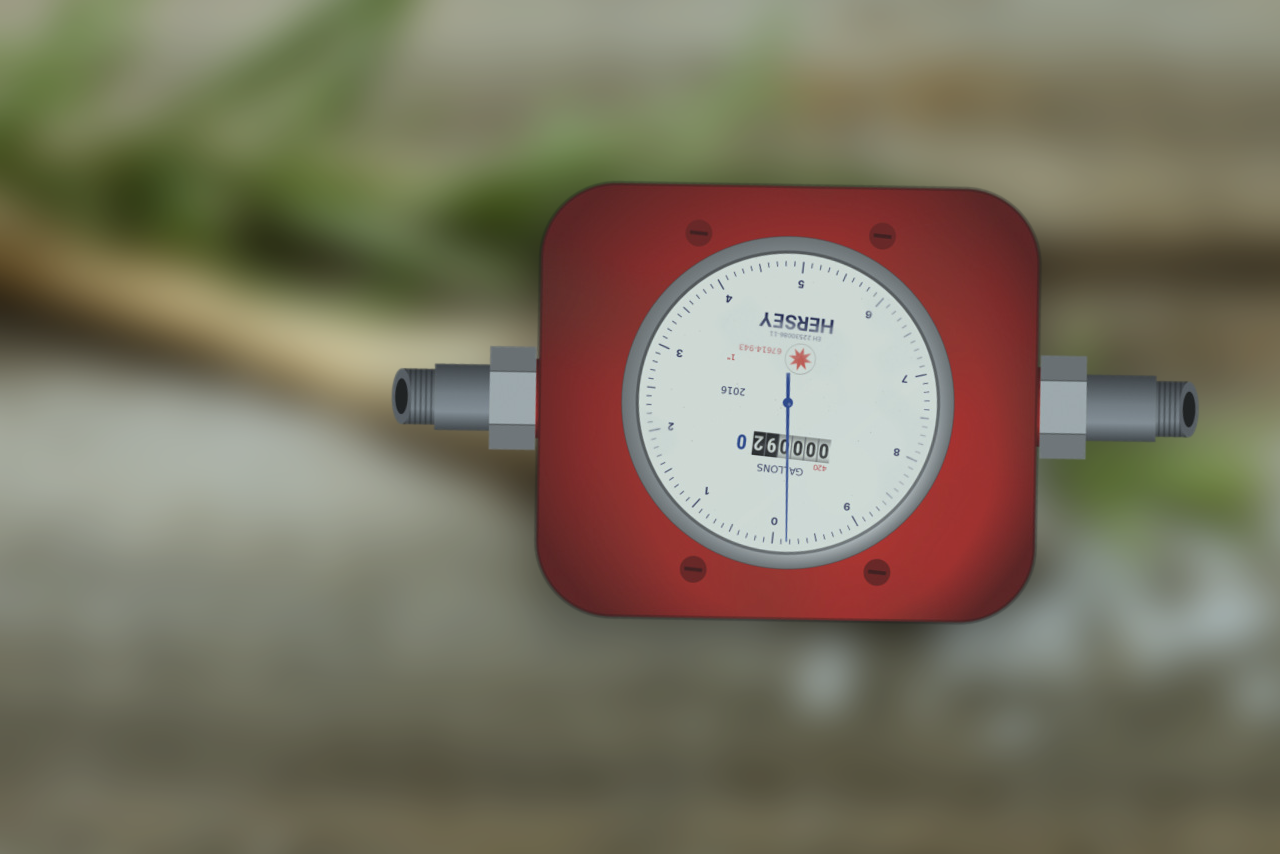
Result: {"value": 919.8, "unit": "gal"}
